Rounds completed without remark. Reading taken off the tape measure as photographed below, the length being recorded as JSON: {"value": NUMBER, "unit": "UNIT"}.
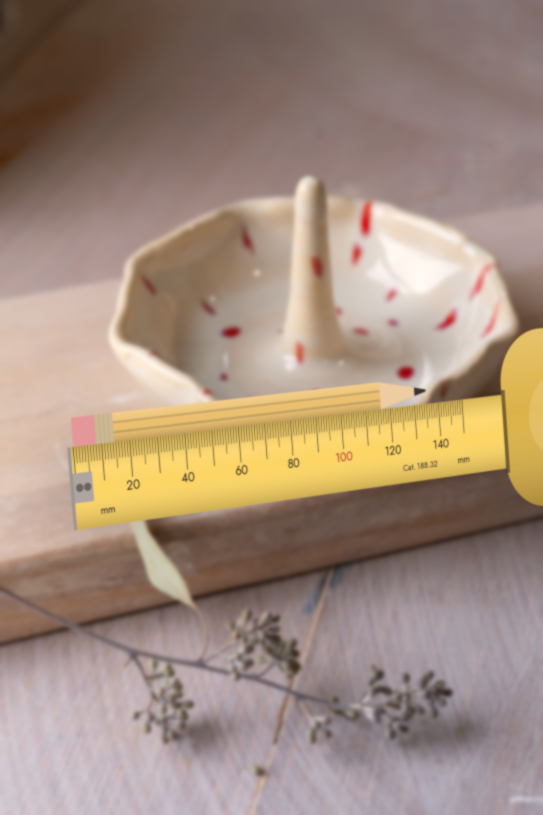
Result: {"value": 135, "unit": "mm"}
